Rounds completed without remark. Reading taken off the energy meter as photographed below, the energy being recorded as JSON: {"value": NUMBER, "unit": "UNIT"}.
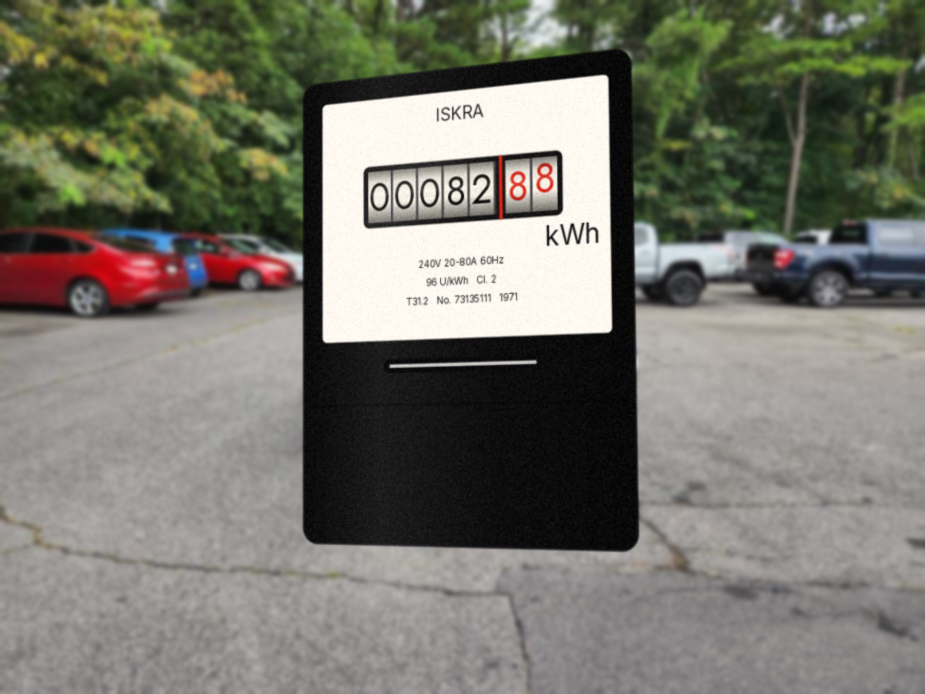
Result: {"value": 82.88, "unit": "kWh"}
